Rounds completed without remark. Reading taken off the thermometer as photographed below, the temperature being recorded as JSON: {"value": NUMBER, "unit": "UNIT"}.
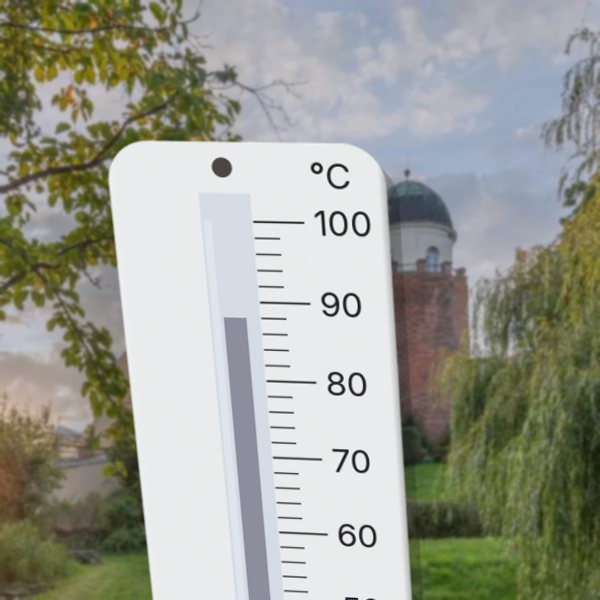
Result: {"value": 88, "unit": "°C"}
